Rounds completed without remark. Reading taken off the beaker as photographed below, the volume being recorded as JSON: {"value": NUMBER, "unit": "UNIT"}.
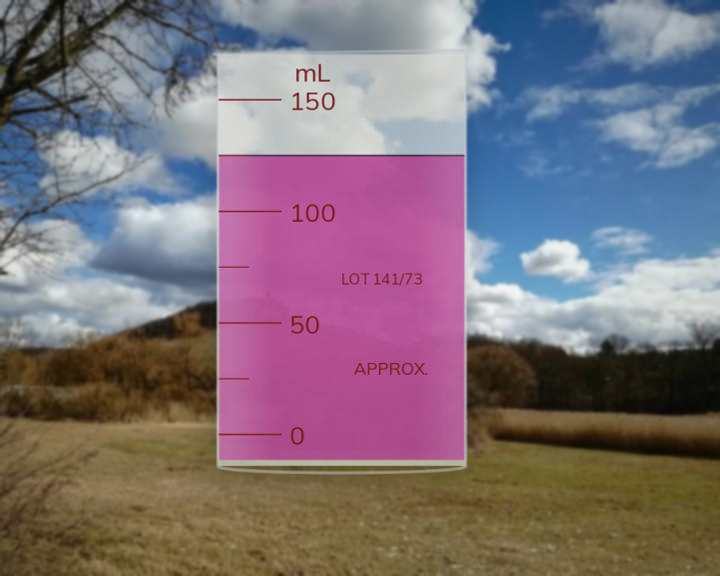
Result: {"value": 125, "unit": "mL"}
